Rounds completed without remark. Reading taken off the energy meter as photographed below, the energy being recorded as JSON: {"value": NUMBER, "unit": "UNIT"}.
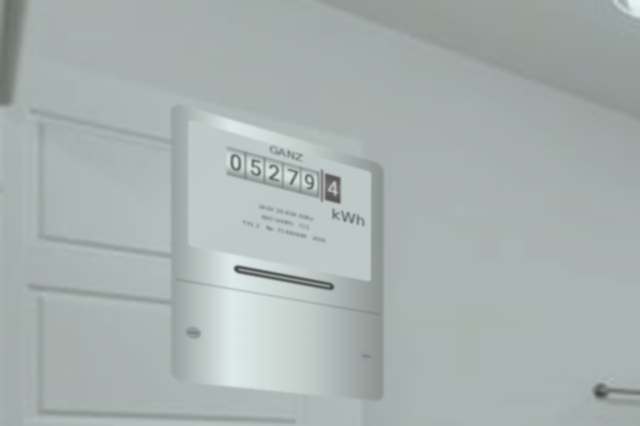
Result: {"value": 5279.4, "unit": "kWh"}
